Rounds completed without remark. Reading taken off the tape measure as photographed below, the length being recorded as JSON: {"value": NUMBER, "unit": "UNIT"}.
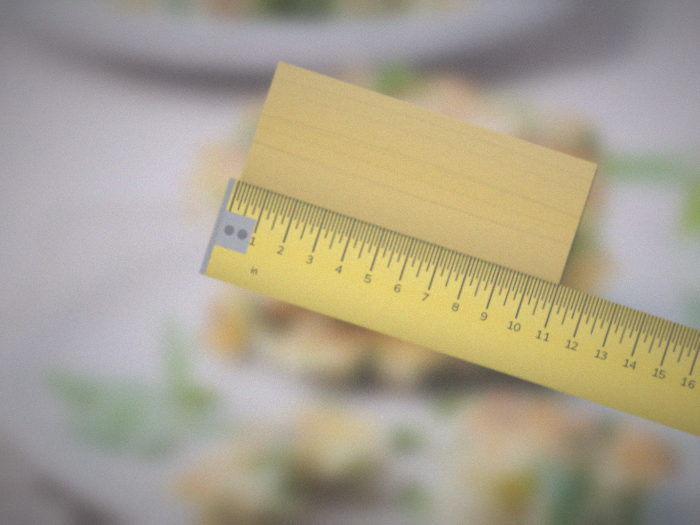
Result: {"value": 11, "unit": "in"}
